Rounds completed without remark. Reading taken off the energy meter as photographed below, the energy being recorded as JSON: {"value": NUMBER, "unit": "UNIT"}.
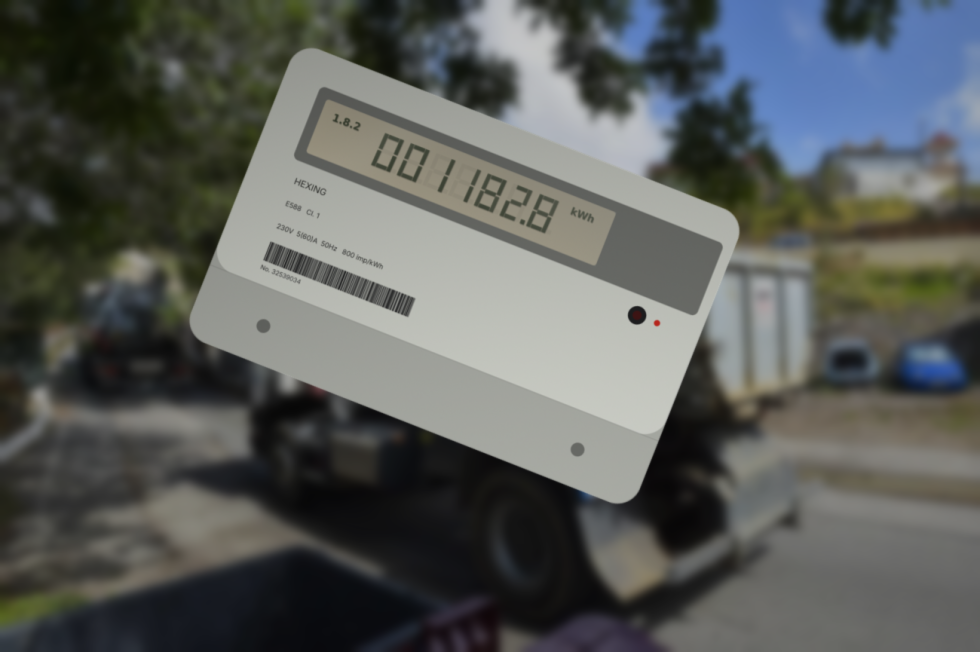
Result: {"value": 1182.8, "unit": "kWh"}
